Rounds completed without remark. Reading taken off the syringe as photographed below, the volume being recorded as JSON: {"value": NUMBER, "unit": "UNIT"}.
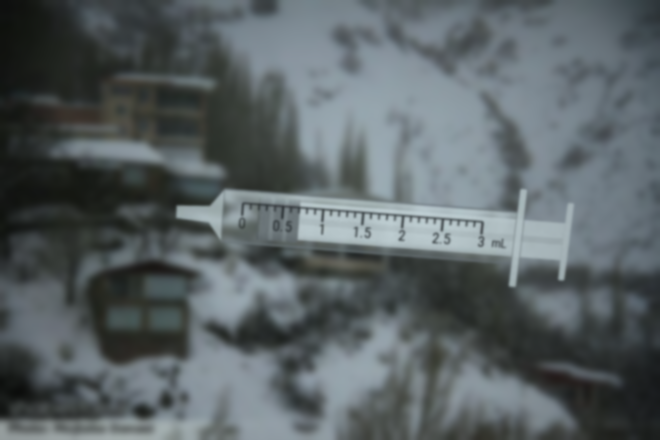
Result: {"value": 0.2, "unit": "mL"}
